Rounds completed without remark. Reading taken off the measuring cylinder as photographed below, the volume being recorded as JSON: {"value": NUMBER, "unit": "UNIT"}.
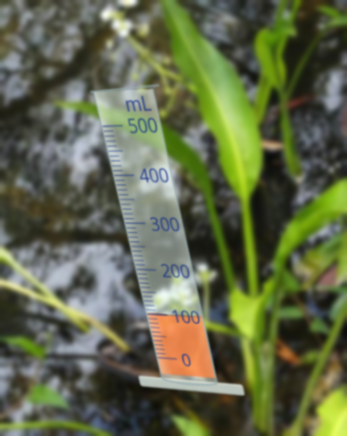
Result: {"value": 100, "unit": "mL"}
